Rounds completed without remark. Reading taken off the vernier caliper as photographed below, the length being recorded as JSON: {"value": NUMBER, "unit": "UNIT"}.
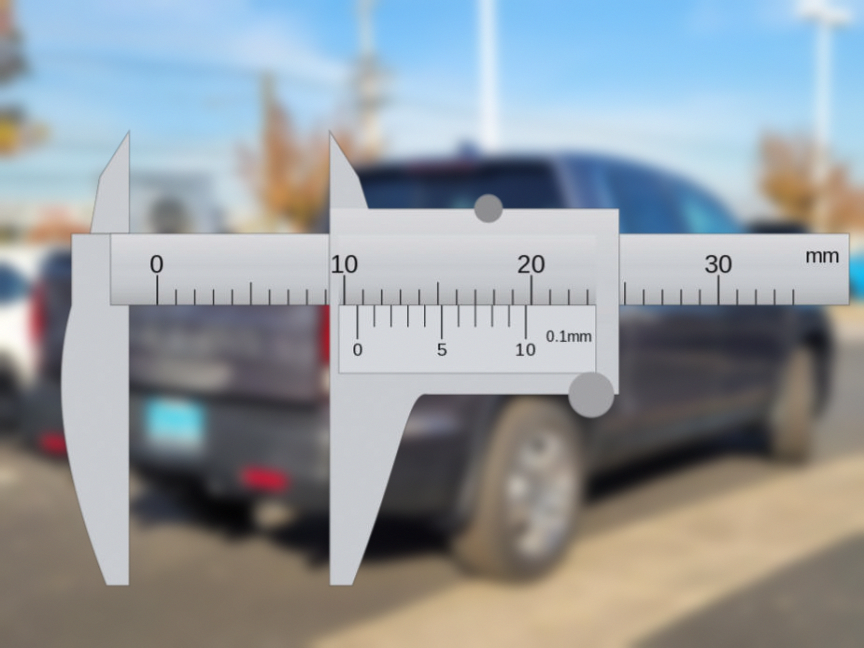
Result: {"value": 10.7, "unit": "mm"}
